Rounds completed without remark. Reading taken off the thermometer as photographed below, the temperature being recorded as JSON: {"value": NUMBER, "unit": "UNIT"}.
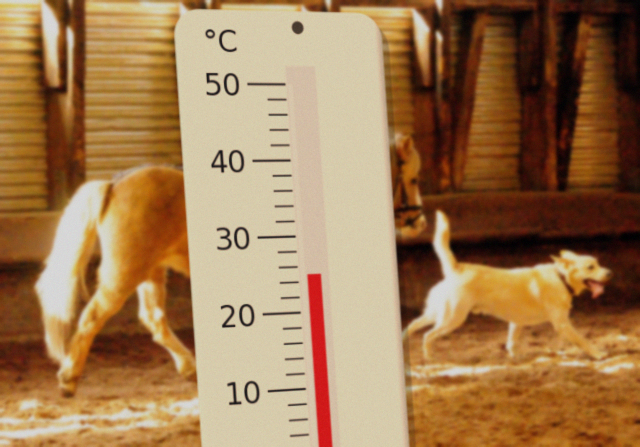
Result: {"value": 25, "unit": "°C"}
